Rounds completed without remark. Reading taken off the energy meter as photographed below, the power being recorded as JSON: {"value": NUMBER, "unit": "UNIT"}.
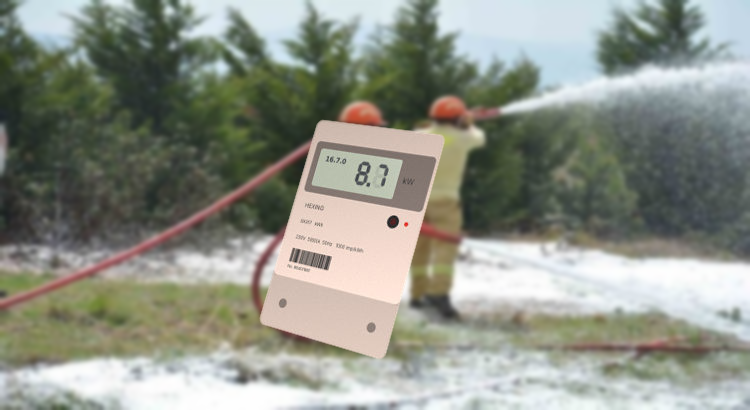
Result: {"value": 8.7, "unit": "kW"}
